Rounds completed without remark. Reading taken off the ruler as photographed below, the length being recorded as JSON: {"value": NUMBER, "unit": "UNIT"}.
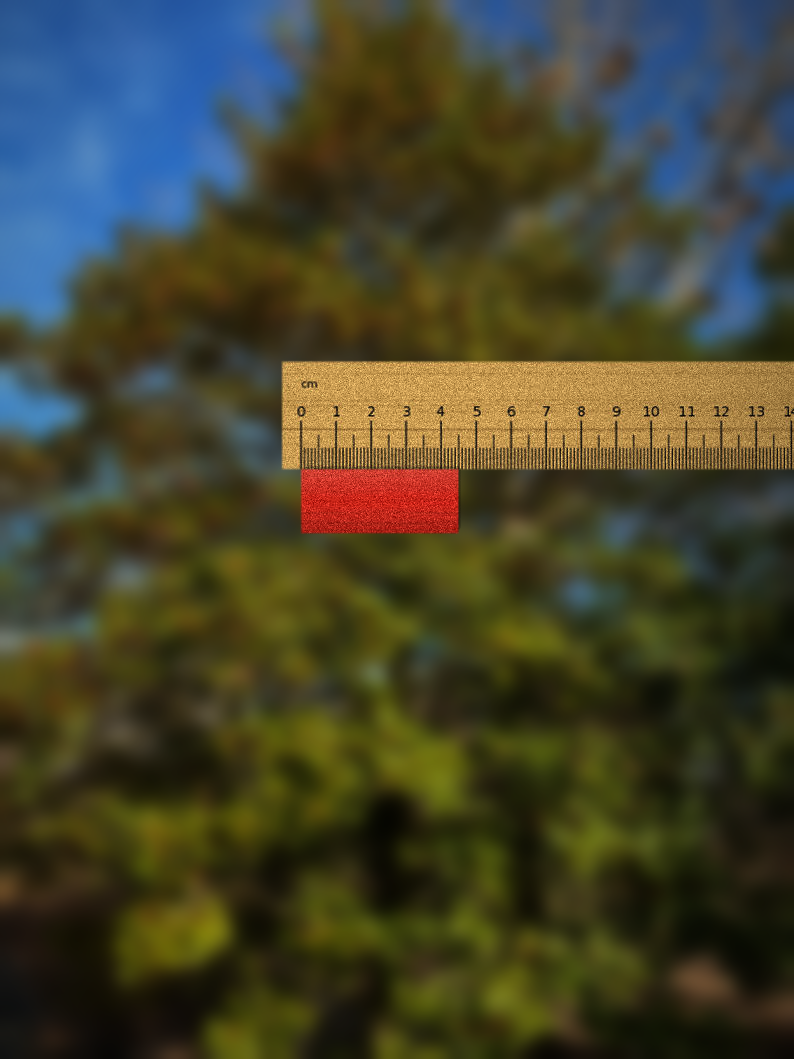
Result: {"value": 4.5, "unit": "cm"}
